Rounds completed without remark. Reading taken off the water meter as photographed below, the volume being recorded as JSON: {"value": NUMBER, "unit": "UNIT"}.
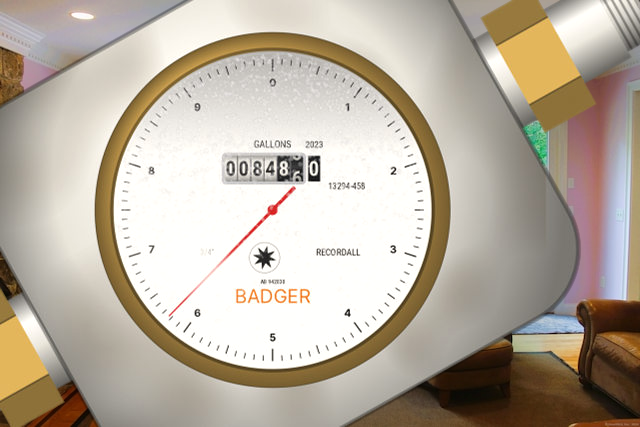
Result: {"value": 84856.2, "unit": "gal"}
